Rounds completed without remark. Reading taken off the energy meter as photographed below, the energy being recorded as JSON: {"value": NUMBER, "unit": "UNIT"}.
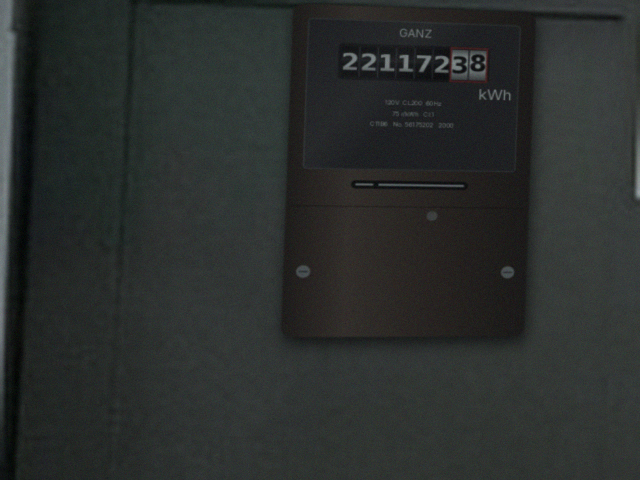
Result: {"value": 221172.38, "unit": "kWh"}
